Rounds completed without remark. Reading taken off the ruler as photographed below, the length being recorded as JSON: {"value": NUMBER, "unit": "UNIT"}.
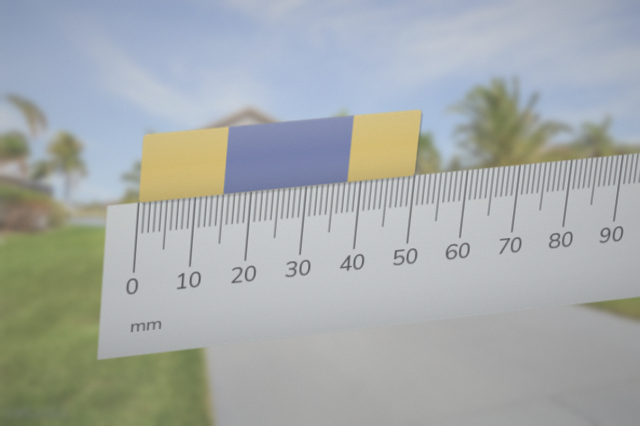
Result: {"value": 50, "unit": "mm"}
